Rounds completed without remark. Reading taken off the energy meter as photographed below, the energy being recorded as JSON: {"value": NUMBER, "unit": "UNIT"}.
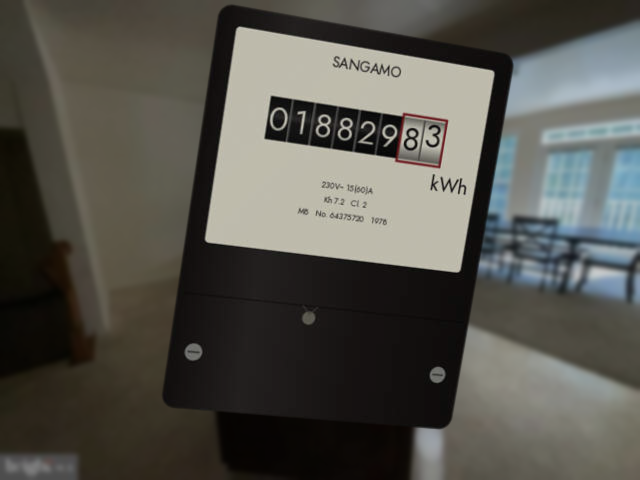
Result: {"value": 18829.83, "unit": "kWh"}
